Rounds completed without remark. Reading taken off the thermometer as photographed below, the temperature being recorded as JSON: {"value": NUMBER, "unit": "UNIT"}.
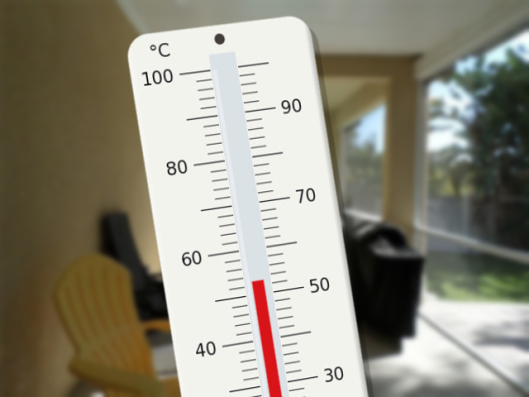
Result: {"value": 53, "unit": "°C"}
